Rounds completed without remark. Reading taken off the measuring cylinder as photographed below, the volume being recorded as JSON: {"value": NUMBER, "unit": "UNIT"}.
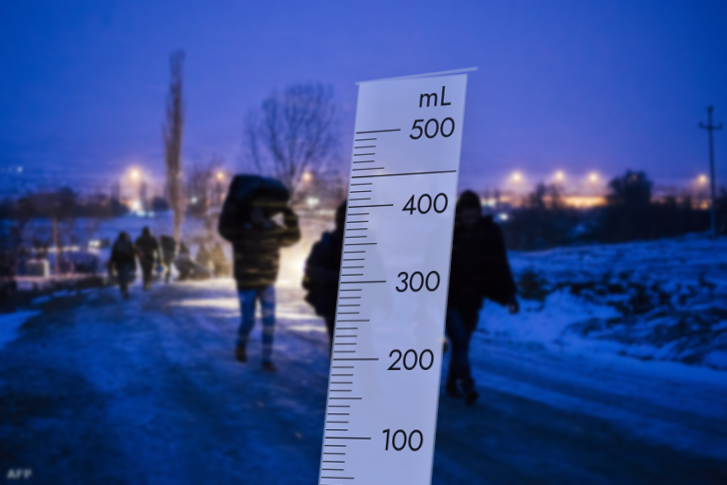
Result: {"value": 440, "unit": "mL"}
